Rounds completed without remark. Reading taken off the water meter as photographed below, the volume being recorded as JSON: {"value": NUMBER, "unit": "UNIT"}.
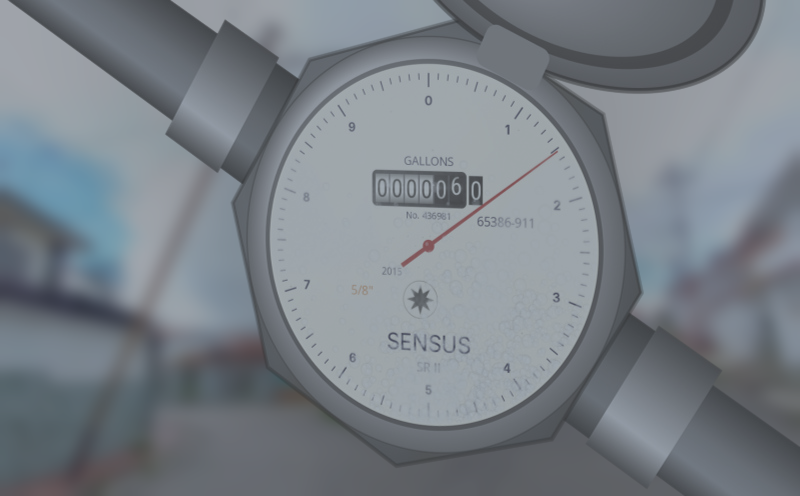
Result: {"value": 61.5, "unit": "gal"}
